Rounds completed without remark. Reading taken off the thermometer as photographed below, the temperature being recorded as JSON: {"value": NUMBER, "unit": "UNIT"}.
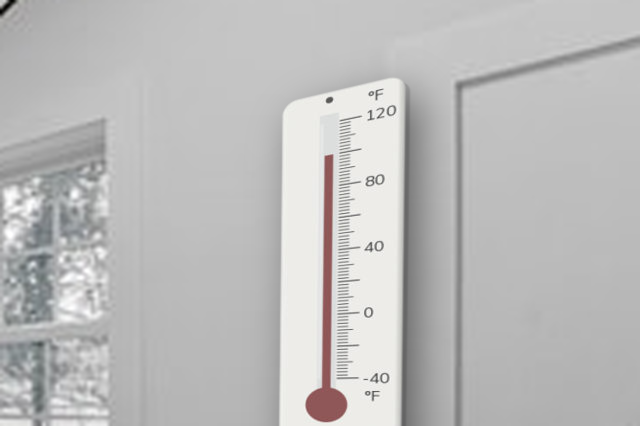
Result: {"value": 100, "unit": "°F"}
